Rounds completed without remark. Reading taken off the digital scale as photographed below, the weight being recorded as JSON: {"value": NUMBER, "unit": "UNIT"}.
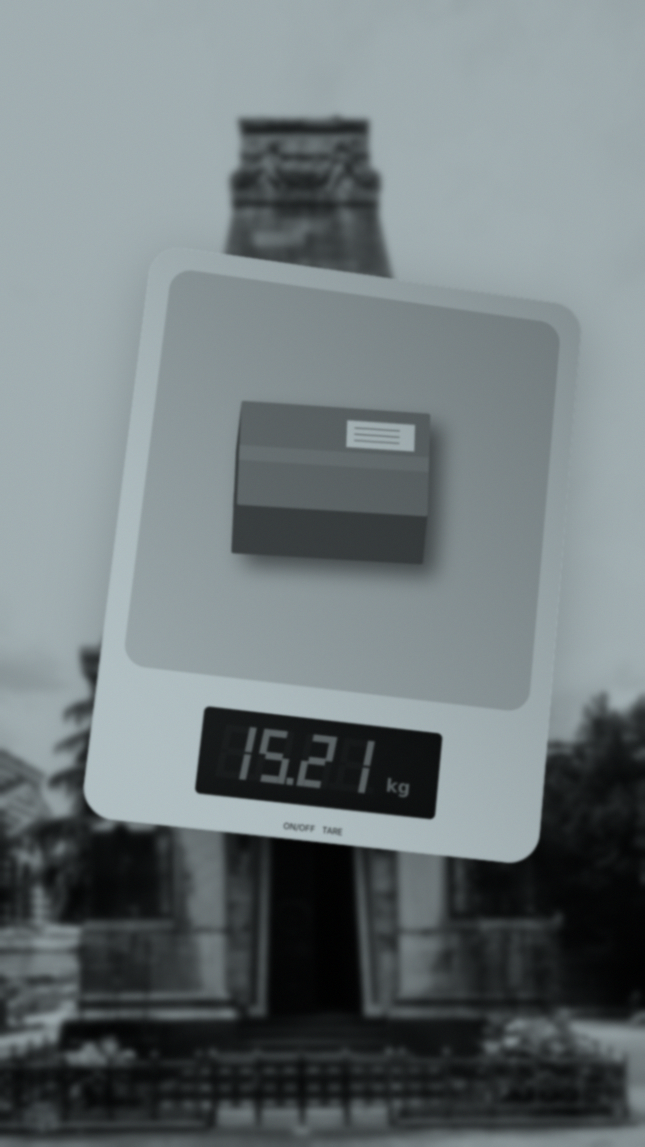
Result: {"value": 15.21, "unit": "kg"}
